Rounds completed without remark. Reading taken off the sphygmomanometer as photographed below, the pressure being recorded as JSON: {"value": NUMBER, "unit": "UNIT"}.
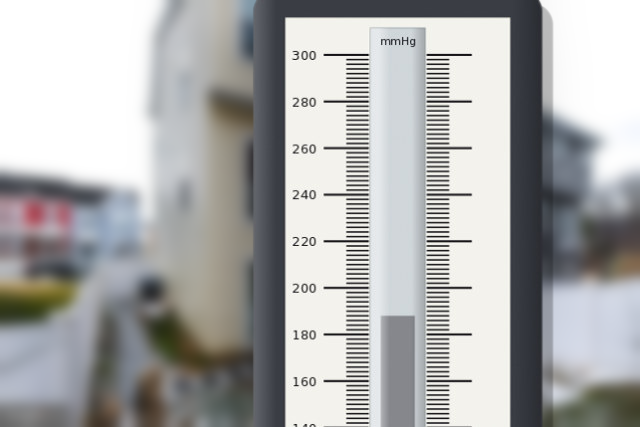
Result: {"value": 188, "unit": "mmHg"}
